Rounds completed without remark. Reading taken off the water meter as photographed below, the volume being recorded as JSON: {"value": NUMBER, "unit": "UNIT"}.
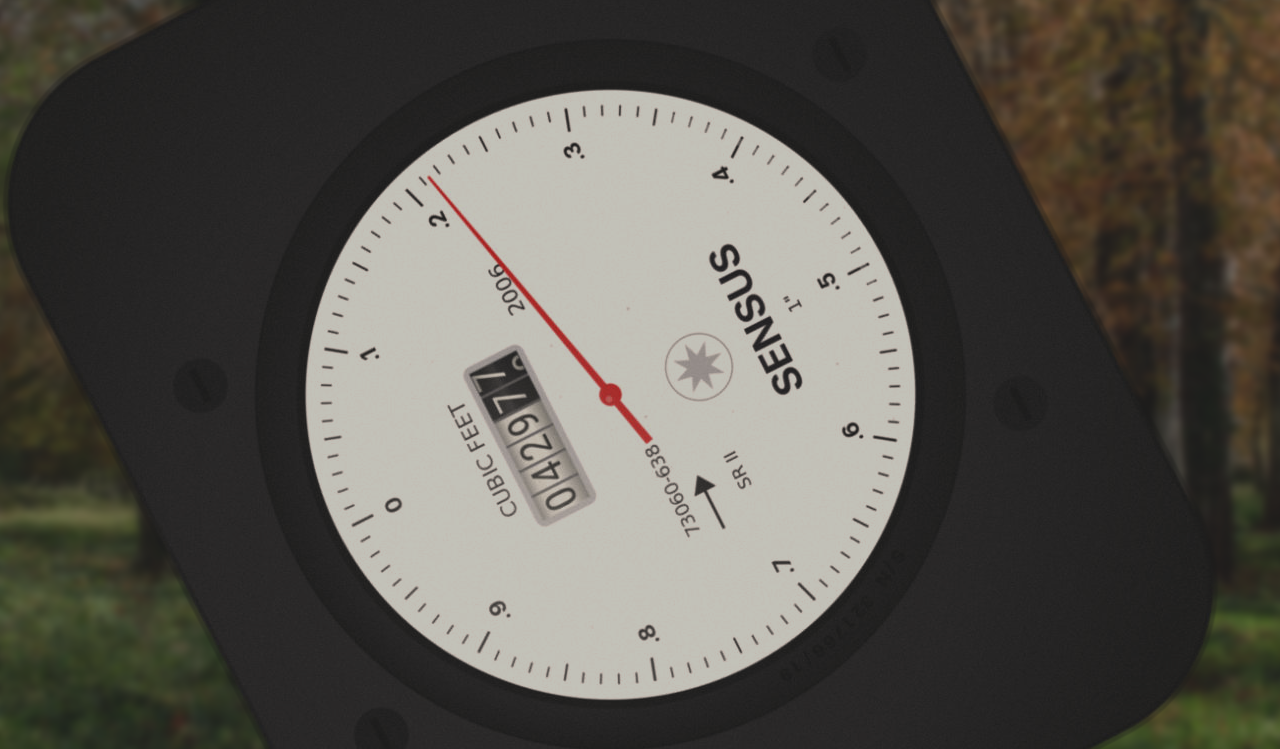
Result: {"value": 42977.21, "unit": "ft³"}
